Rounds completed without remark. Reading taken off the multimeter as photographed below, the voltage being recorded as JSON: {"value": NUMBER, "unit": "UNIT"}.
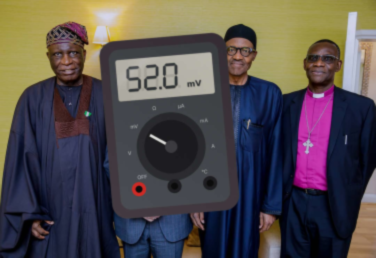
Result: {"value": 52.0, "unit": "mV"}
